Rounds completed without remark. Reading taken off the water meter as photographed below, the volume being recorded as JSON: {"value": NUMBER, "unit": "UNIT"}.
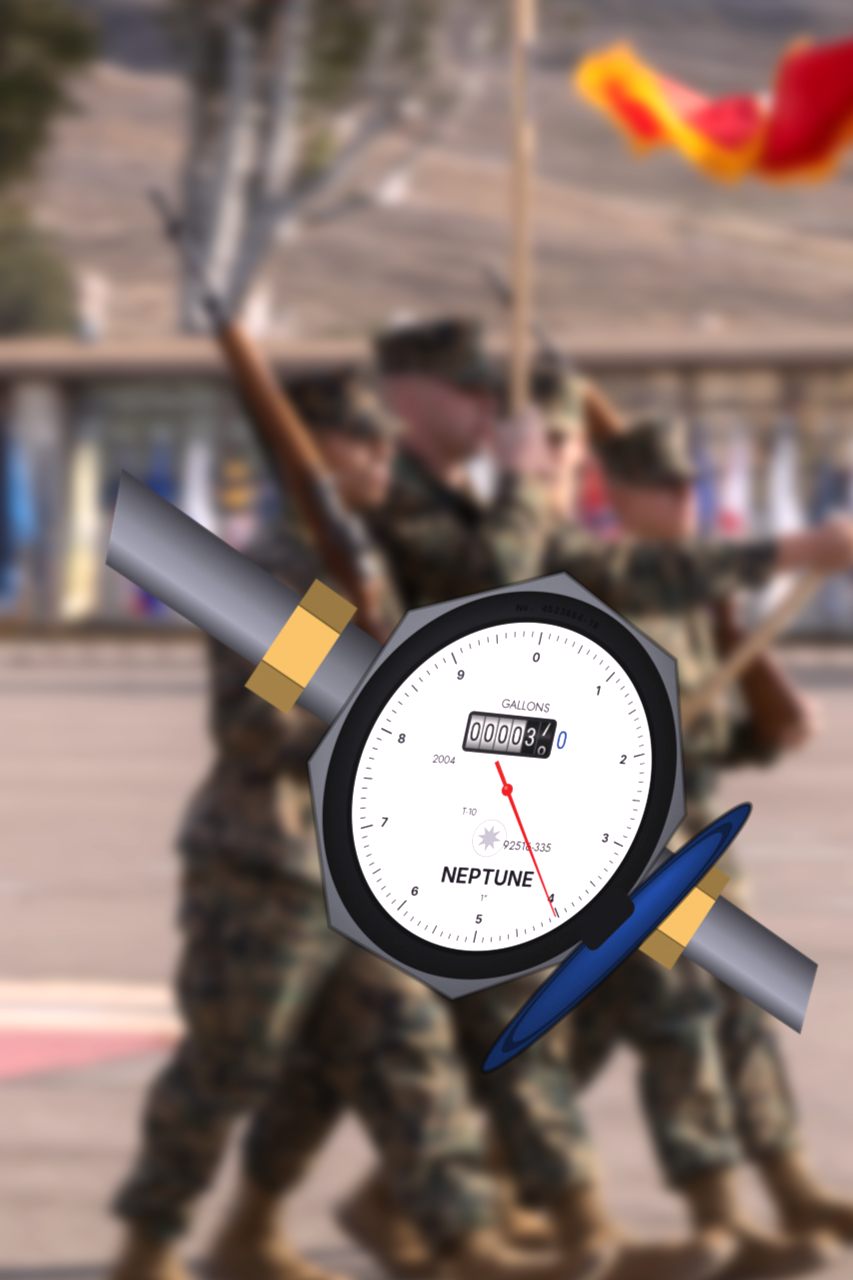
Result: {"value": 374.0, "unit": "gal"}
